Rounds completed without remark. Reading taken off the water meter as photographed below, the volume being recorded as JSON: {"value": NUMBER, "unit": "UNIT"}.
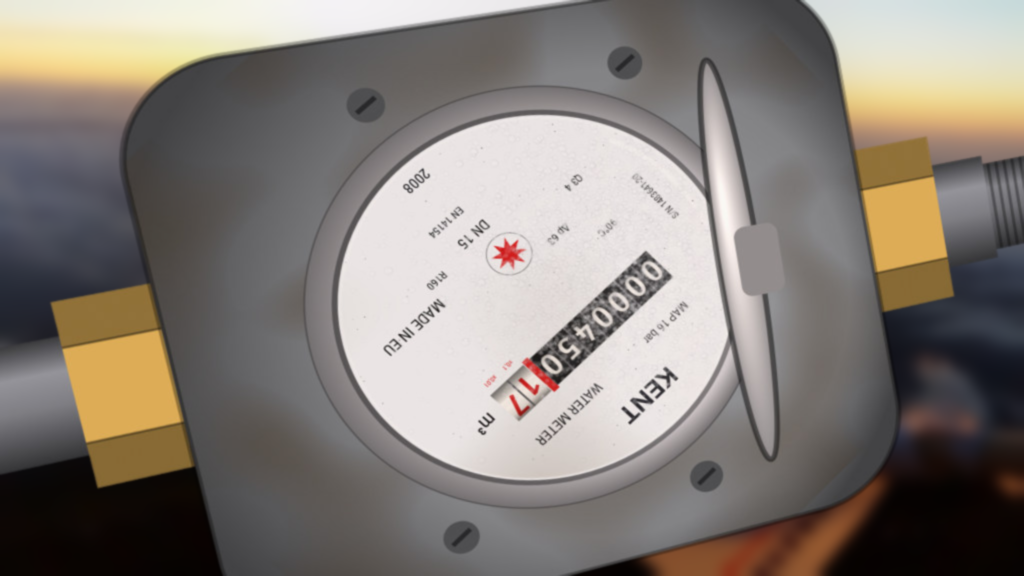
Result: {"value": 450.17, "unit": "m³"}
